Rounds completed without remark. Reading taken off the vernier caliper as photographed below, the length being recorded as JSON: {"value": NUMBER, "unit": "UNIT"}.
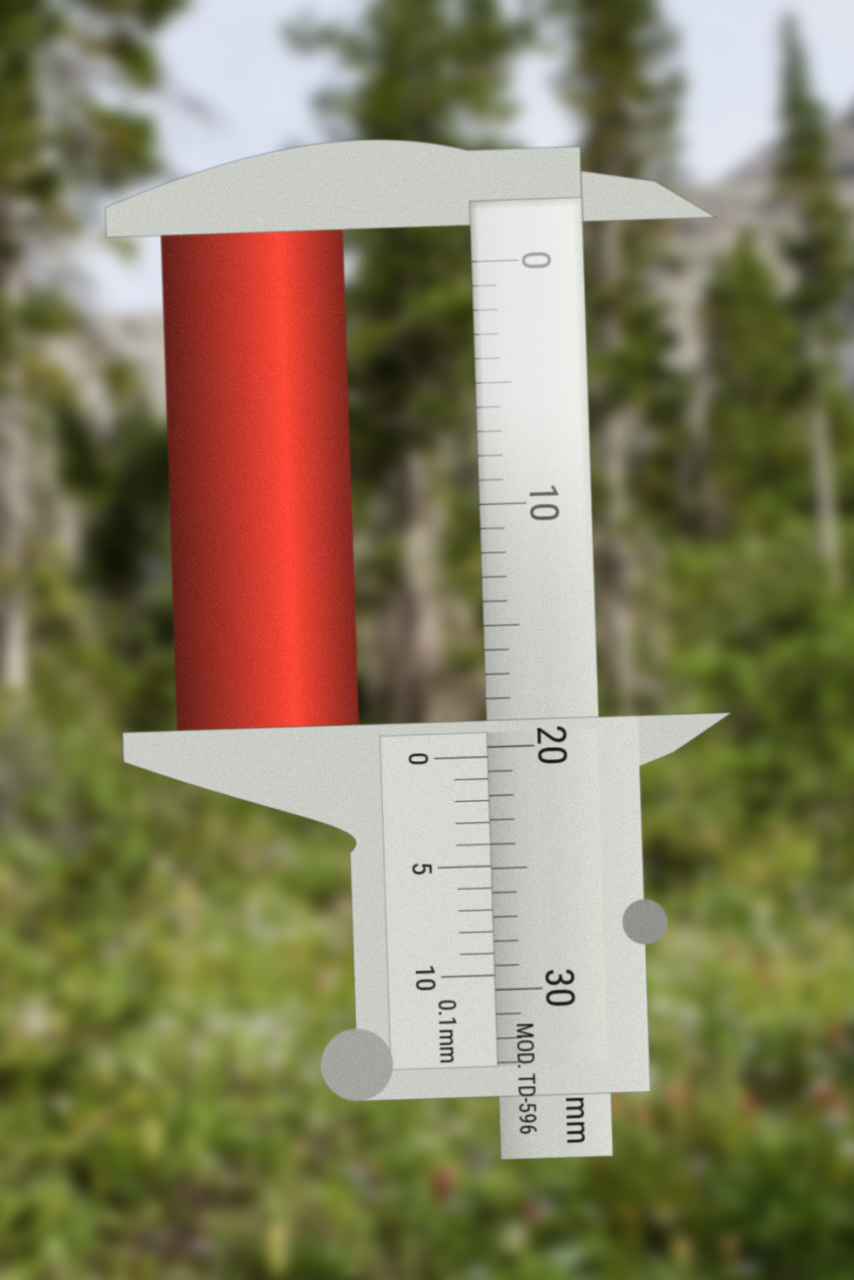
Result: {"value": 20.4, "unit": "mm"}
